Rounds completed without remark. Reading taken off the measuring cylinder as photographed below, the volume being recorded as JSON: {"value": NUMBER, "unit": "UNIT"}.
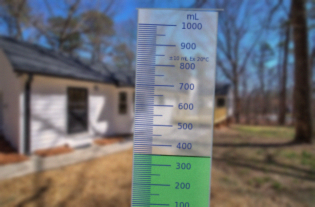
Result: {"value": 350, "unit": "mL"}
